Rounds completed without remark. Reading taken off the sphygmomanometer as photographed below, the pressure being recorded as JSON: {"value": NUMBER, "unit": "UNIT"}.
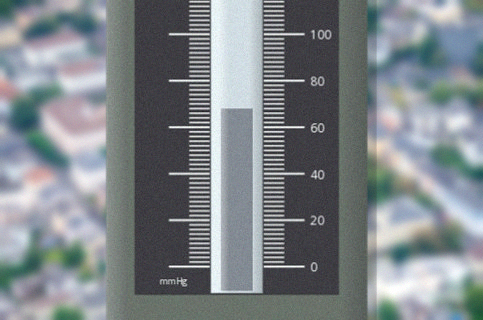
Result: {"value": 68, "unit": "mmHg"}
